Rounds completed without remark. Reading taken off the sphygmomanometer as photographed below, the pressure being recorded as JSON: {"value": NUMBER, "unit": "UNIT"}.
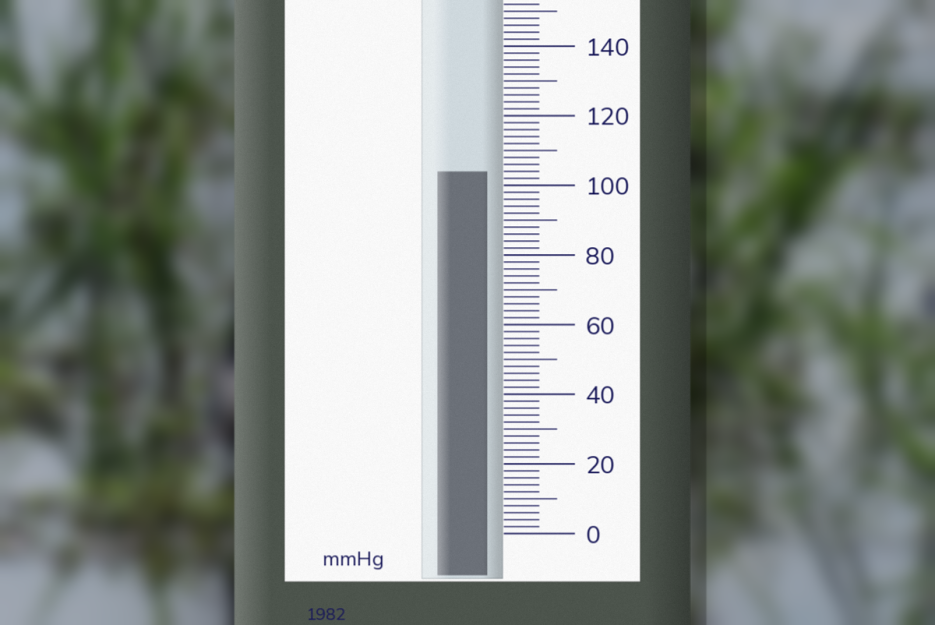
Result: {"value": 104, "unit": "mmHg"}
